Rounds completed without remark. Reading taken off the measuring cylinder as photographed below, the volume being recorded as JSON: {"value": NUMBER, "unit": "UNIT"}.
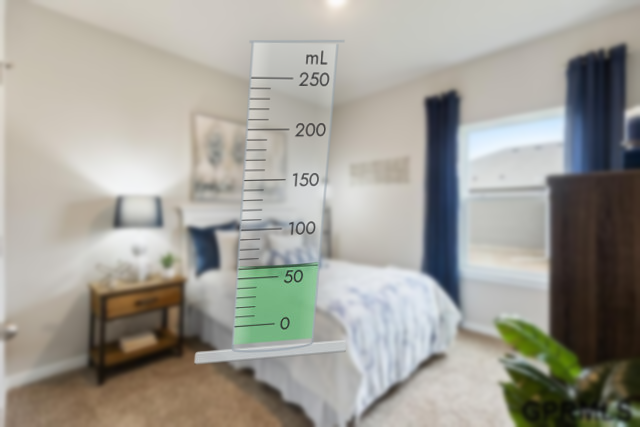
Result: {"value": 60, "unit": "mL"}
